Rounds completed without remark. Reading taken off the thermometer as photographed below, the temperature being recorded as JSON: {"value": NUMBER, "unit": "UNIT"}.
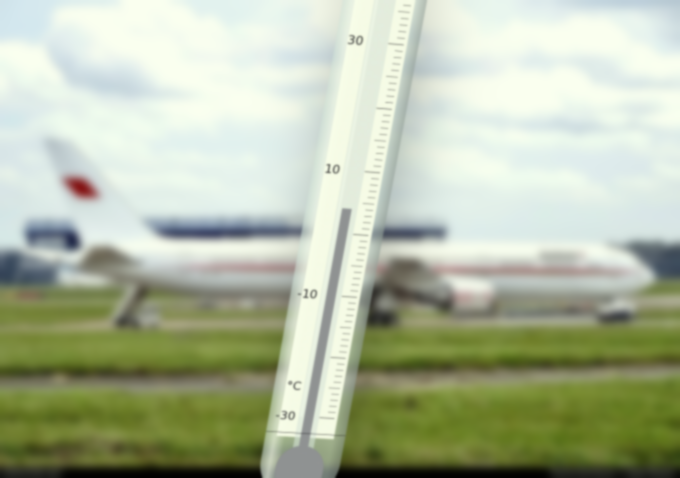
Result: {"value": 4, "unit": "°C"}
